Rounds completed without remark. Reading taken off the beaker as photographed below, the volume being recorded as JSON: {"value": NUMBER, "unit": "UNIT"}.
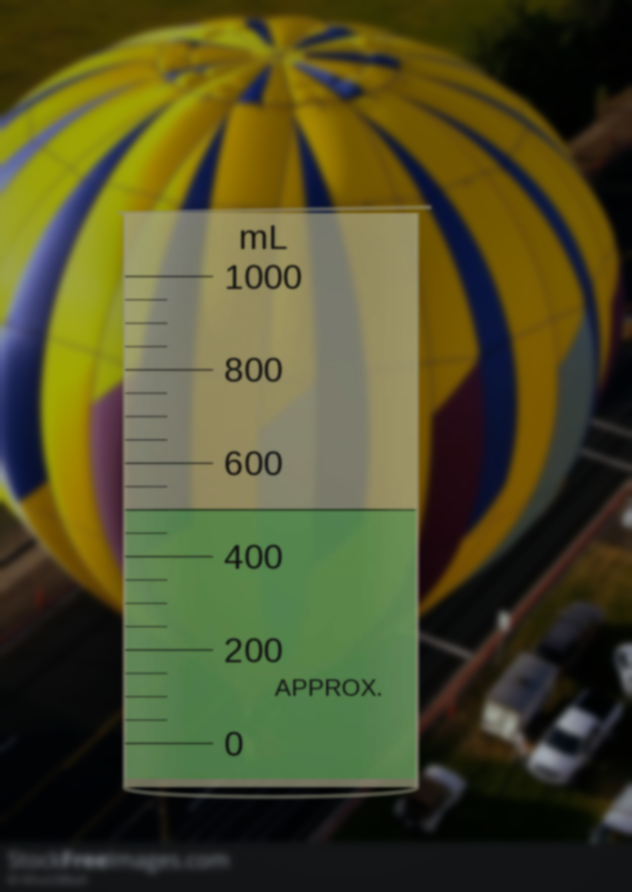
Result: {"value": 500, "unit": "mL"}
